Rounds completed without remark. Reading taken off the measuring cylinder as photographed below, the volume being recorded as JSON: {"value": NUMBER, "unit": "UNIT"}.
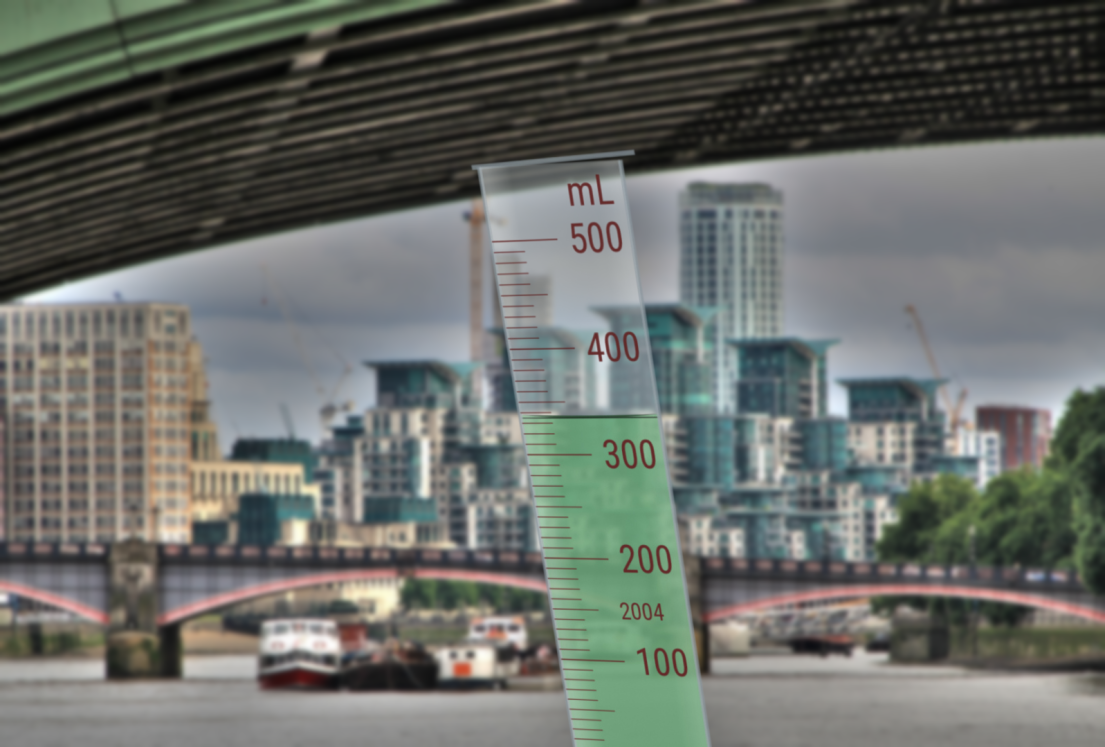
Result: {"value": 335, "unit": "mL"}
